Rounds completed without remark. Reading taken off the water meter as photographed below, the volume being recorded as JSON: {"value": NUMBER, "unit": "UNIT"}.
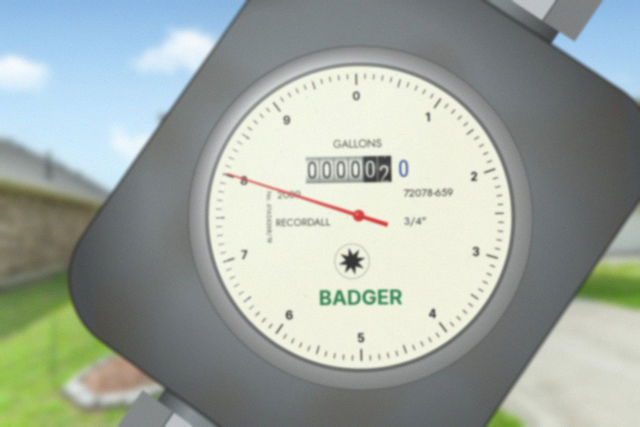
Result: {"value": 18.0, "unit": "gal"}
